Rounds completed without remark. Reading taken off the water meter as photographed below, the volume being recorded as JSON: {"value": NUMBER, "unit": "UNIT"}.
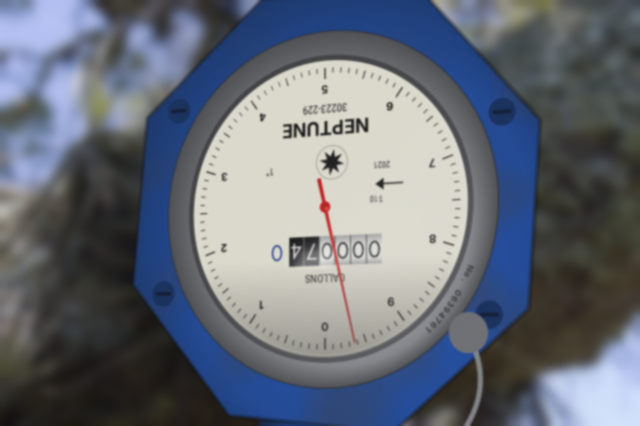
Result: {"value": 739.6, "unit": "gal"}
